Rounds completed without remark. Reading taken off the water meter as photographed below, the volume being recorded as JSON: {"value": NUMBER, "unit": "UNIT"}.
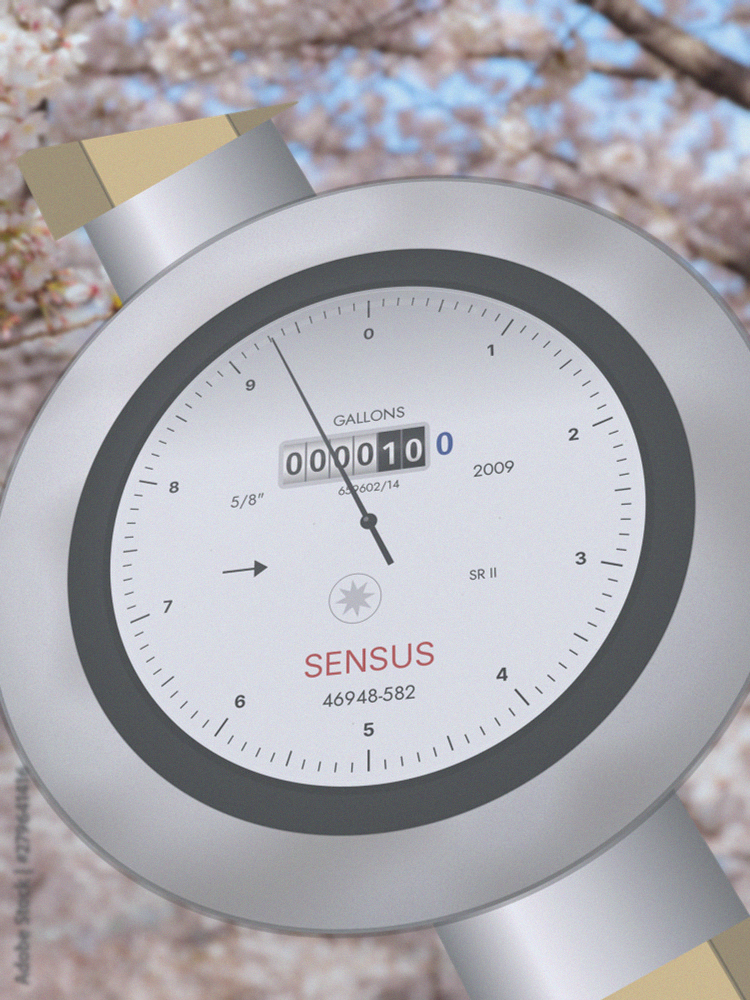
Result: {"value": 99.3, "unit": "gal"}
